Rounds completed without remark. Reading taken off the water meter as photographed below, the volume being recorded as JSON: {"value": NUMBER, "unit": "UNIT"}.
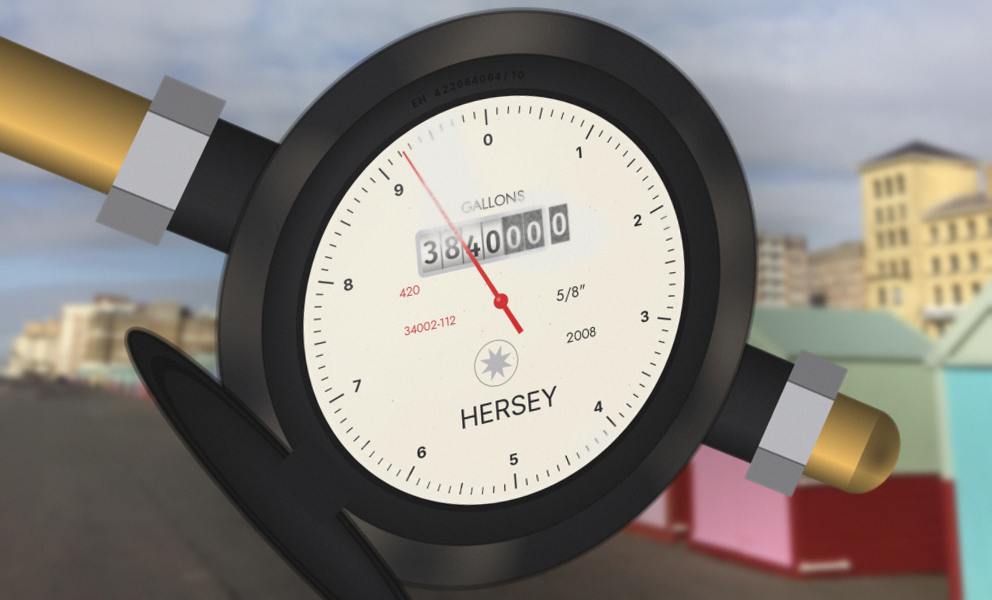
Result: {"value": 3839999.2, "unit": "gal"}
